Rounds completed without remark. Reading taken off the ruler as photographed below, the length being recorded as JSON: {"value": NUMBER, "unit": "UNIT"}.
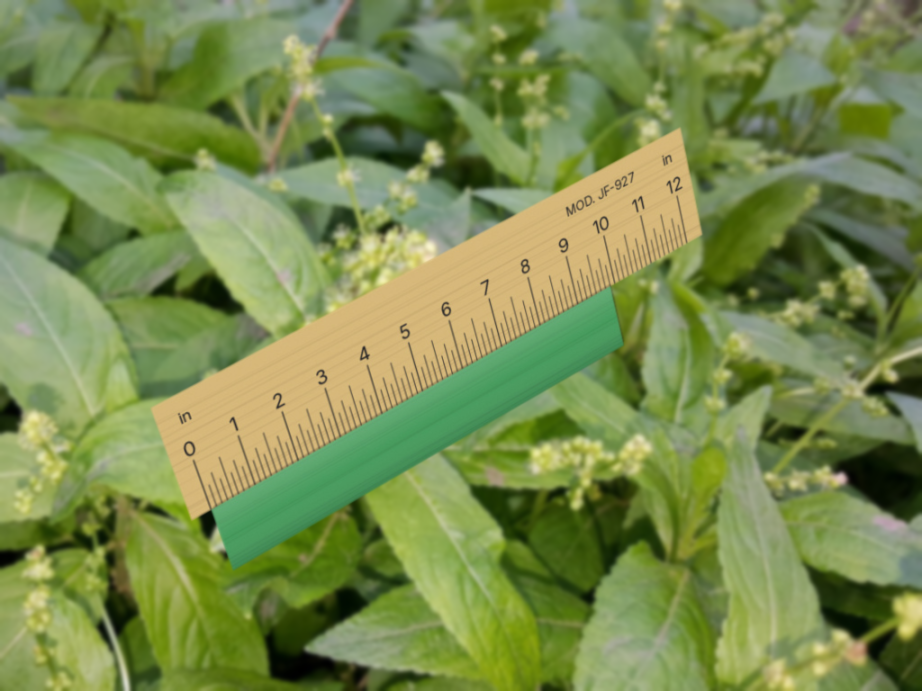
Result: {"value": 9.875, "unit": "in"}
